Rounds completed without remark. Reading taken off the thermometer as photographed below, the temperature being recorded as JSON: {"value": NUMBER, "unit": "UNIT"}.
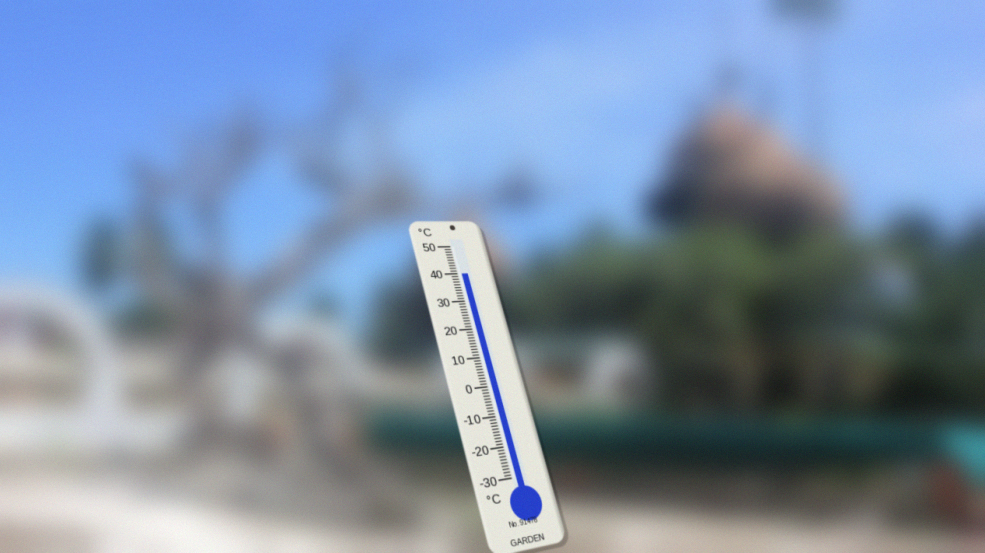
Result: {"value": 40, "unit": "°C"}
